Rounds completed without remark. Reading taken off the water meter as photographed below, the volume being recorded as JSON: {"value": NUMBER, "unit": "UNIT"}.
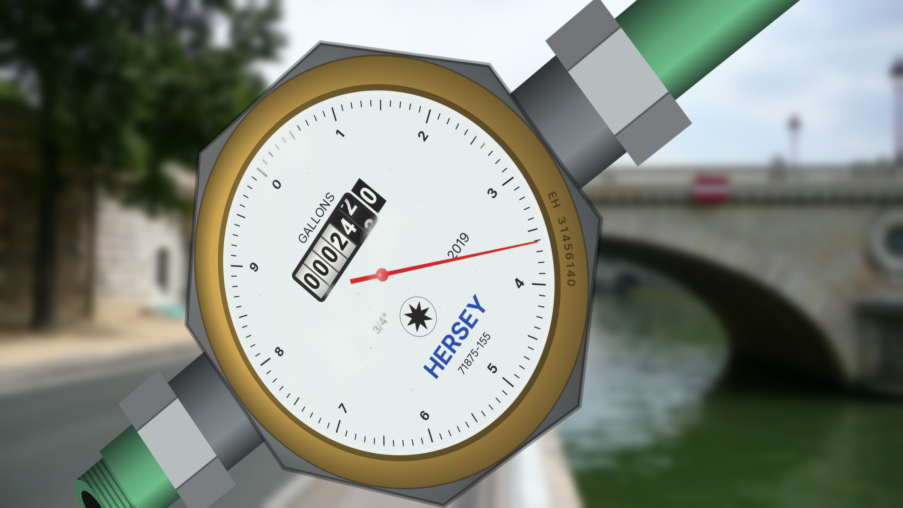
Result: {"value": 2423.6, "unit": "gal"}
